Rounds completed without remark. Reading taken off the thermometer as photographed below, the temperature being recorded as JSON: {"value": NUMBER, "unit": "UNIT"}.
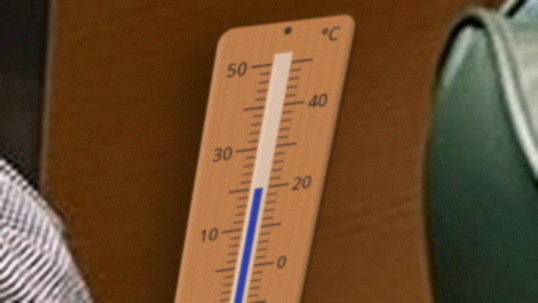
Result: {"value": 20, "unit": "°C"}
